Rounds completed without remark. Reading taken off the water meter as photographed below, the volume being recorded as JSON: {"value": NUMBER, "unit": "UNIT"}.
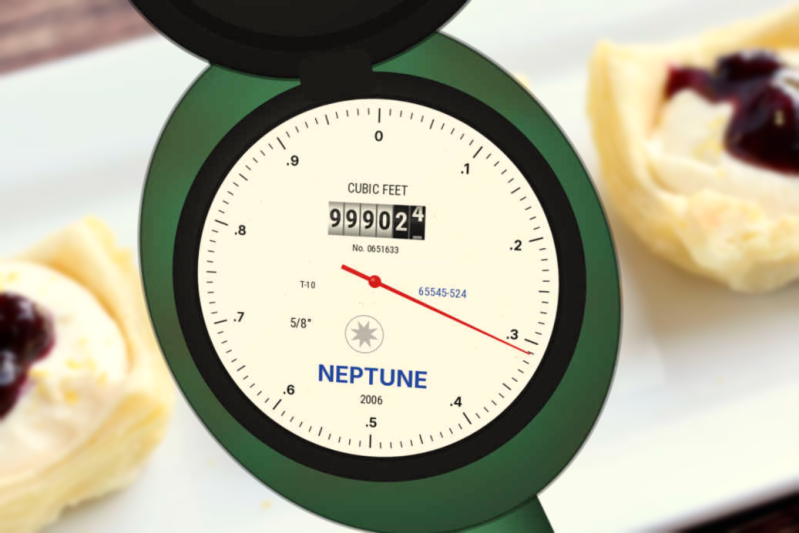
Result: {"value": 999024.31, "unit": "ft³"}
